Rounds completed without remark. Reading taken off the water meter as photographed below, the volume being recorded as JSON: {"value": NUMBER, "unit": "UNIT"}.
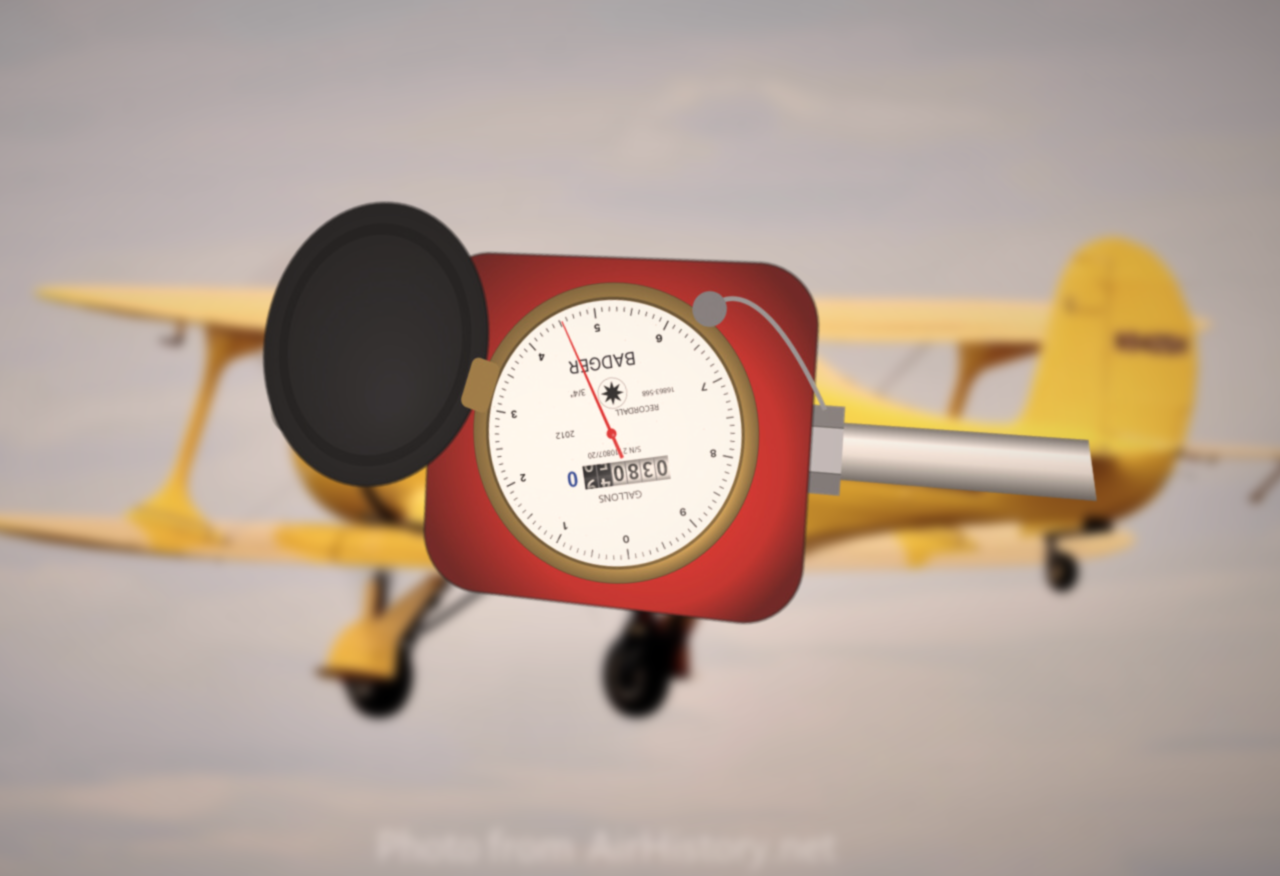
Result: {"value": 380494.5, "unit": "gal"}
